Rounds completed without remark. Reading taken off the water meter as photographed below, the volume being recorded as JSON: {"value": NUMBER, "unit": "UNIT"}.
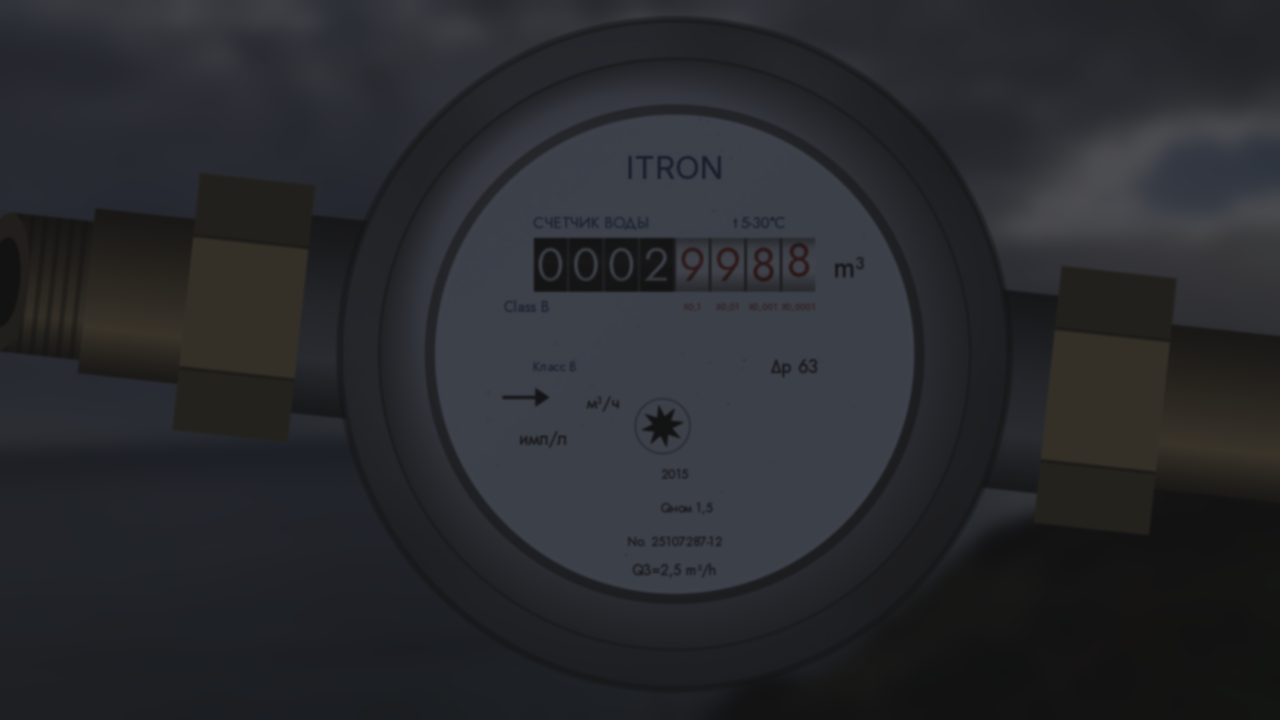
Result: {"value": 2.9988, "unit": "m³"}
